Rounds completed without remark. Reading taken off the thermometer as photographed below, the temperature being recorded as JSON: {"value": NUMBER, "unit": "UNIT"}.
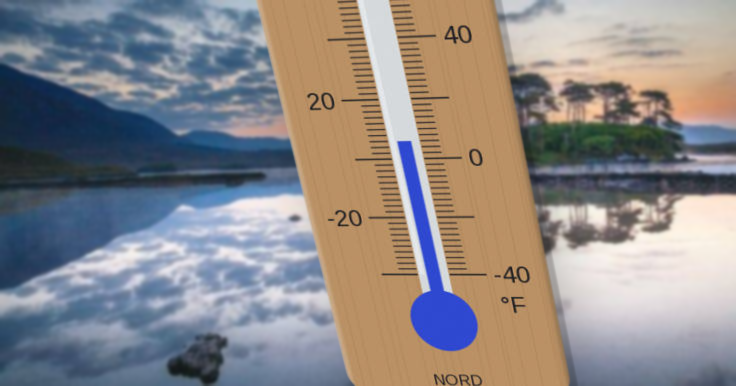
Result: {"value": 6, "unit": "°F"}
